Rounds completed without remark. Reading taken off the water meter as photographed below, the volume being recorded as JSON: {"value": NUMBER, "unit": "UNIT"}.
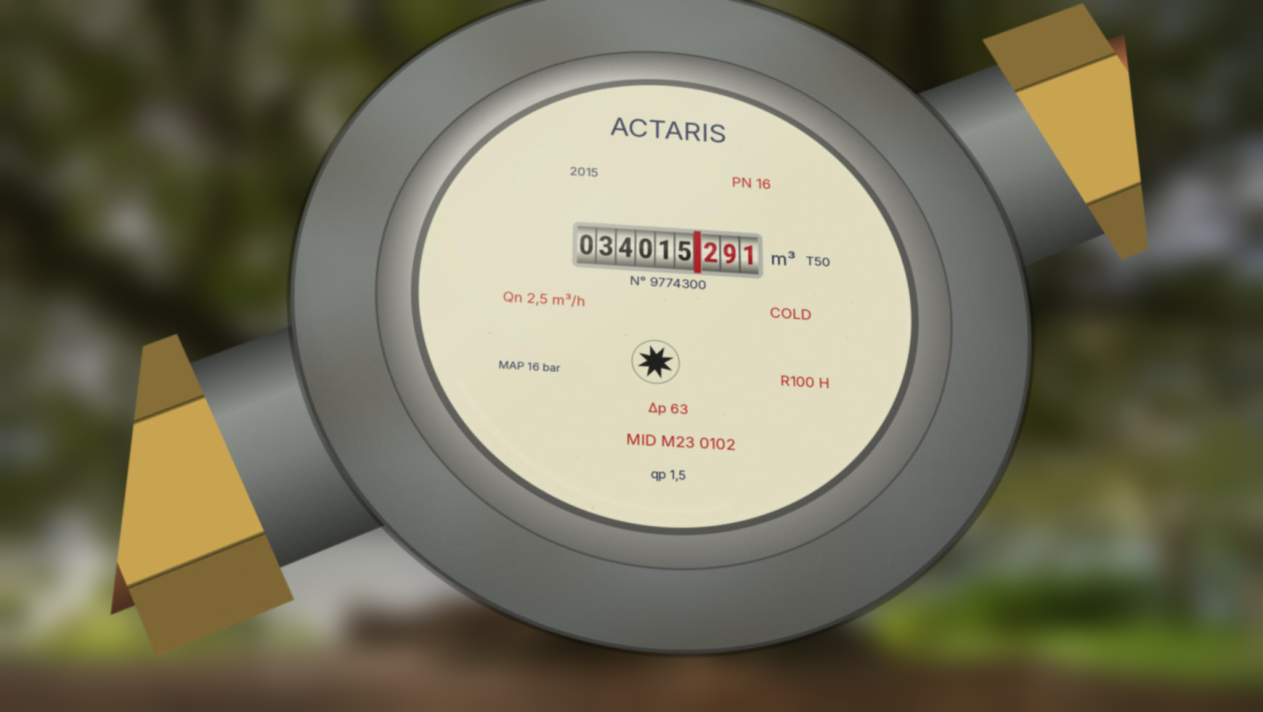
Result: {"value": 34015.291, "unit": "m³"}
